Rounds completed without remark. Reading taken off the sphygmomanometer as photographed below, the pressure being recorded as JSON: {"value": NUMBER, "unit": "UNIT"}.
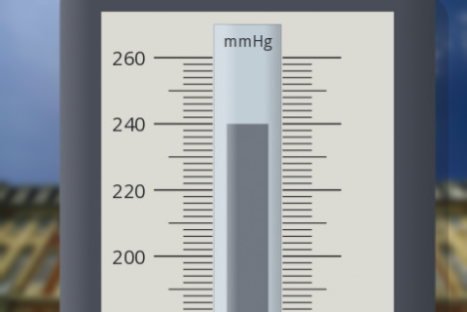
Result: {"value": 240, "unit": "mmHg"}
